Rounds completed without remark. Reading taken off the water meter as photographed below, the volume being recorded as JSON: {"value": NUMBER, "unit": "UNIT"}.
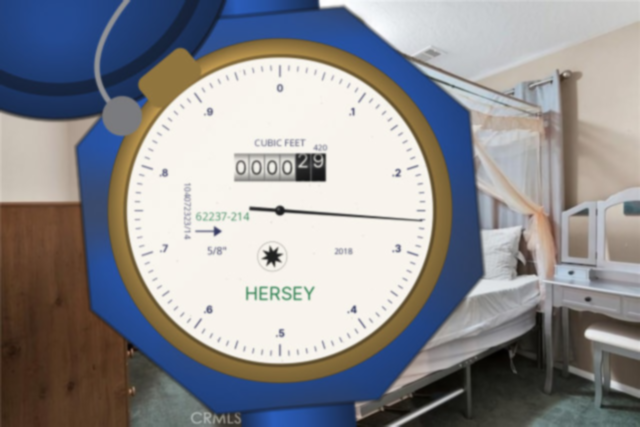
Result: {"value": 29.26, "unit": "ft³"}
